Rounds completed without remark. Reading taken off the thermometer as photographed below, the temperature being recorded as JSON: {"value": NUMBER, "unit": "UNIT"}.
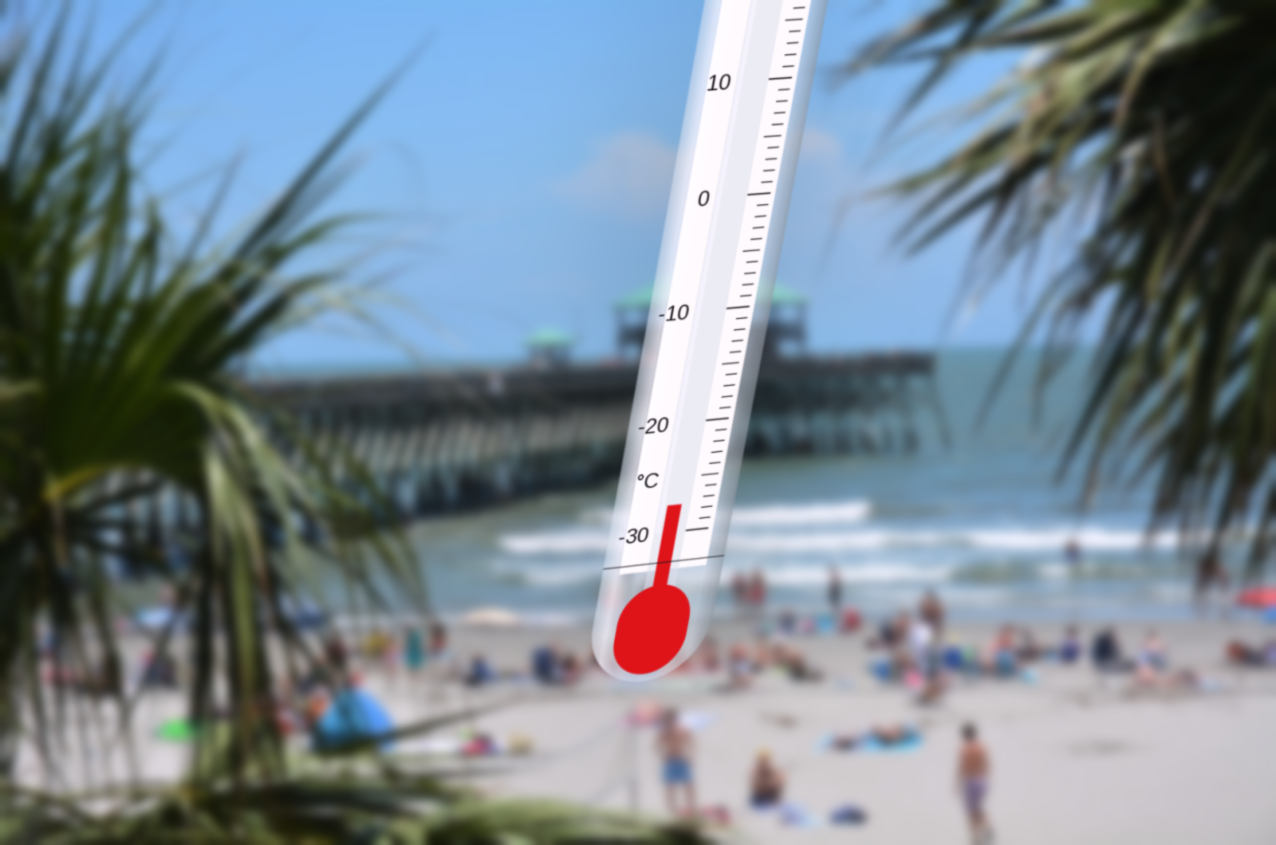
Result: {"value": -27.5, "unit": "°C"}
